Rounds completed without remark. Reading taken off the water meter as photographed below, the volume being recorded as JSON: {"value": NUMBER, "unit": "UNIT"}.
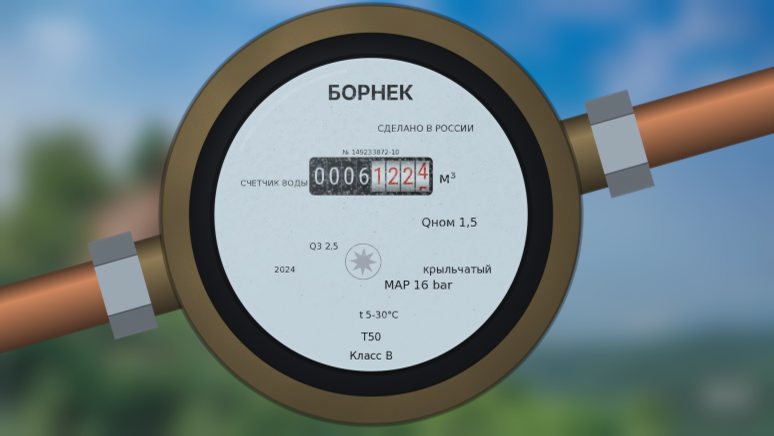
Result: {"value": 6.1224, "unit": "m³"}
